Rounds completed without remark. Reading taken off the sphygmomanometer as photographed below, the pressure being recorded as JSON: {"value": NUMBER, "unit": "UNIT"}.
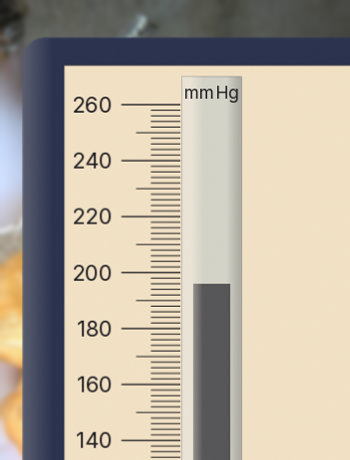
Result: {"value": 196, "unit": "mmHg"}
